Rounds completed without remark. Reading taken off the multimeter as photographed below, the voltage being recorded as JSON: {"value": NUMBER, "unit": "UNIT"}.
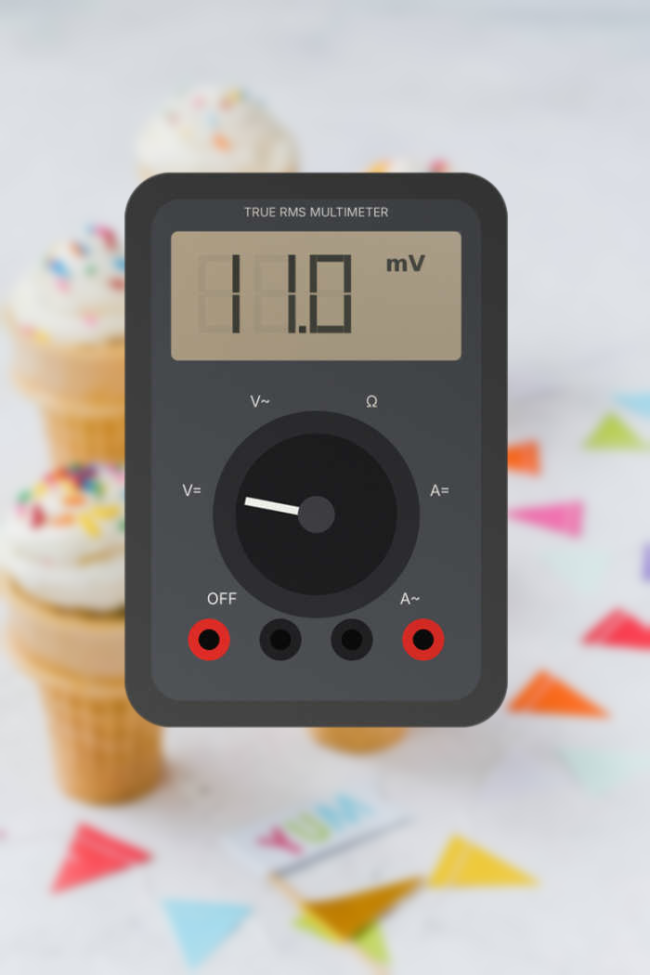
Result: {"value": 11.0, "unit": "mV"}
